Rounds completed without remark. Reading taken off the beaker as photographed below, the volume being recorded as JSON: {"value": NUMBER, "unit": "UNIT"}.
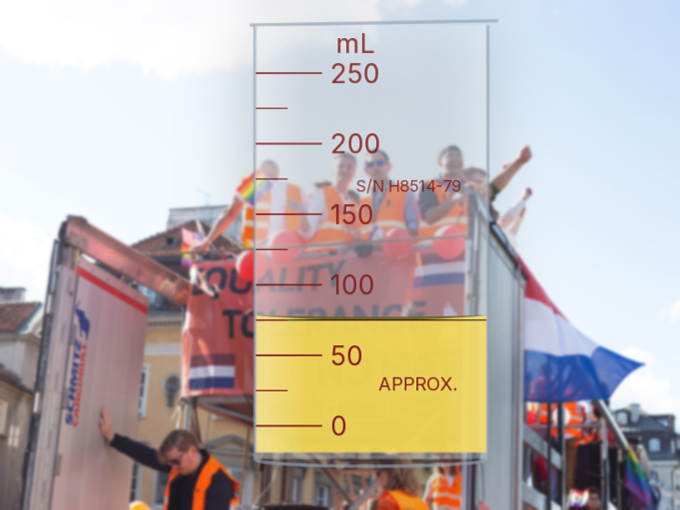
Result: {"value": 75, "unit": "mL"}
